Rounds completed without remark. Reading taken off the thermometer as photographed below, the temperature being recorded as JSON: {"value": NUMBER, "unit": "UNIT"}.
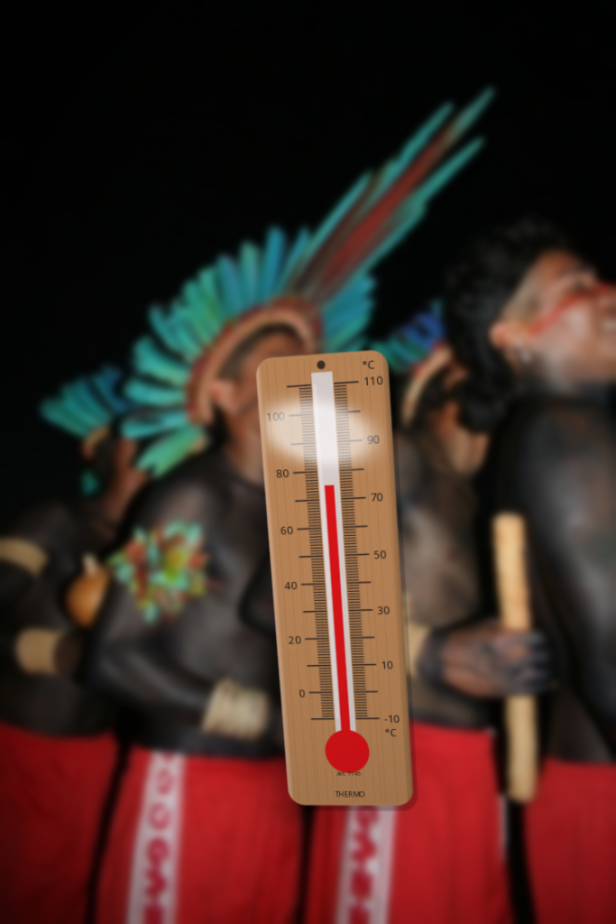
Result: {"value": 75, "unit": "°C"}
